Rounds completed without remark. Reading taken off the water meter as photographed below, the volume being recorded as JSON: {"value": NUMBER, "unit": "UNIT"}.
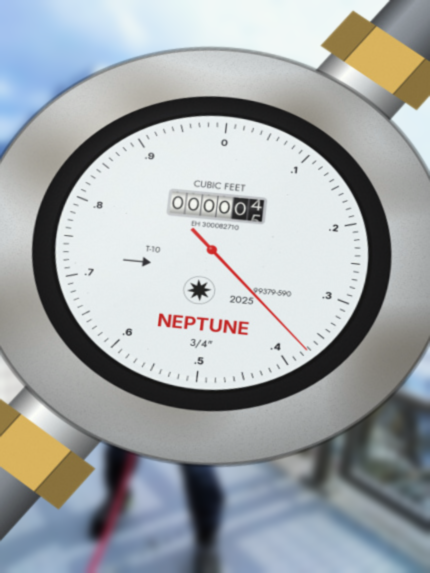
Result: {"value": 4.37, "unit": "ft³"}
